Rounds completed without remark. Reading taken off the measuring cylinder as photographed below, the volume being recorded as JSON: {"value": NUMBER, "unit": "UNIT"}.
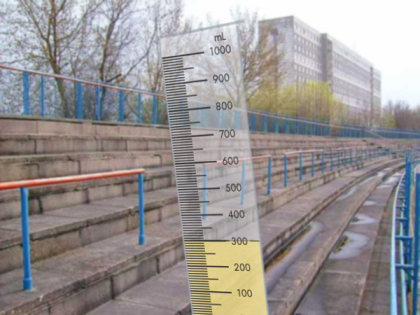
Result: {"value": 300, "unit": "mL"}
